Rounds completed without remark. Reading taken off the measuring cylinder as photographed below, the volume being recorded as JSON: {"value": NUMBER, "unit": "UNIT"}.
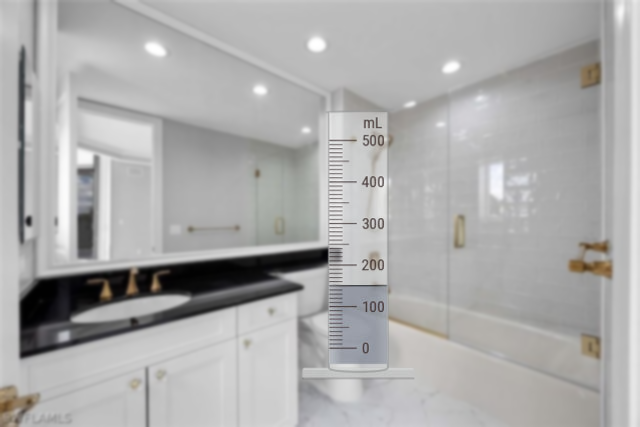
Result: {"value": 150, "unit": "mL"}
